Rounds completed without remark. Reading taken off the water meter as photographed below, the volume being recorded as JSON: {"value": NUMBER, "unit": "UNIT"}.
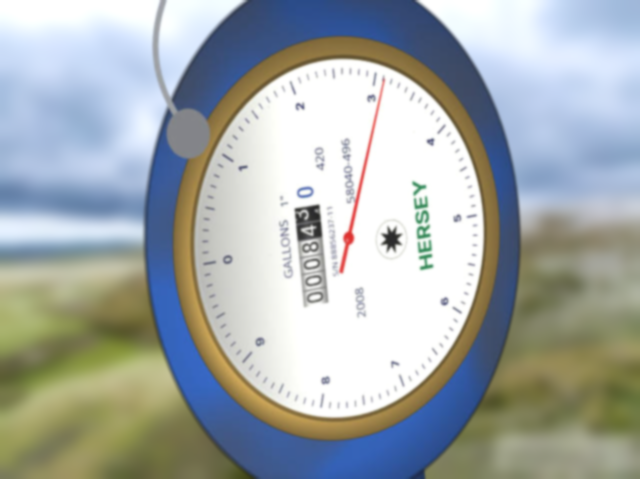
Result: {"value": 8433.1, "unit": "gal"}
